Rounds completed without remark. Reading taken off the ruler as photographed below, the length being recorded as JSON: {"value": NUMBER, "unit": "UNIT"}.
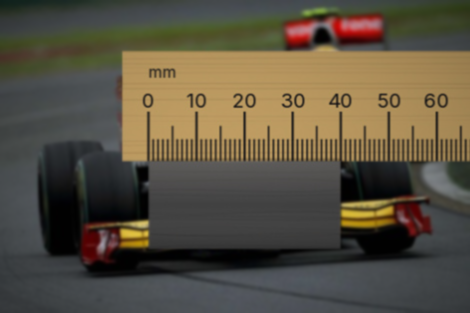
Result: {"value": 40, "unit": "mm"}
